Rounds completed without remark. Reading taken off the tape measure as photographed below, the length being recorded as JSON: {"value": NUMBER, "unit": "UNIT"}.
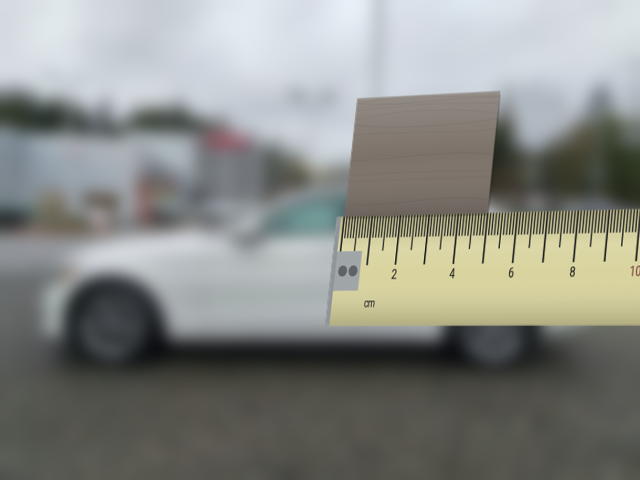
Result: {"value": 5, "unit": "cm"}
